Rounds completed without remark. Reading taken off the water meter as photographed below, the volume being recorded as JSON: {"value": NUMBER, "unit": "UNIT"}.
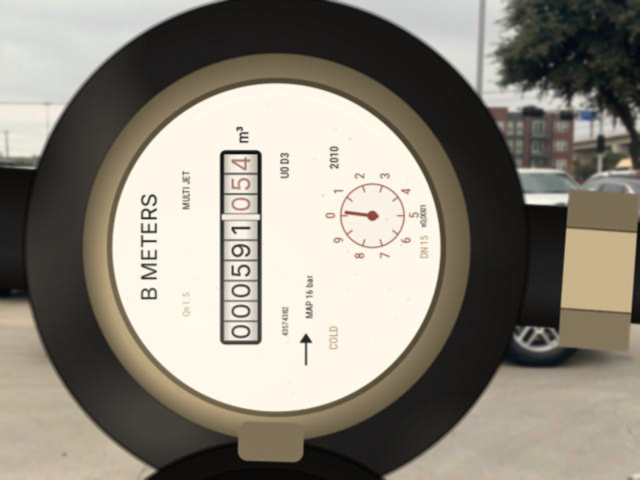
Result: {"value": 591.0540, "unit": "m³"}
